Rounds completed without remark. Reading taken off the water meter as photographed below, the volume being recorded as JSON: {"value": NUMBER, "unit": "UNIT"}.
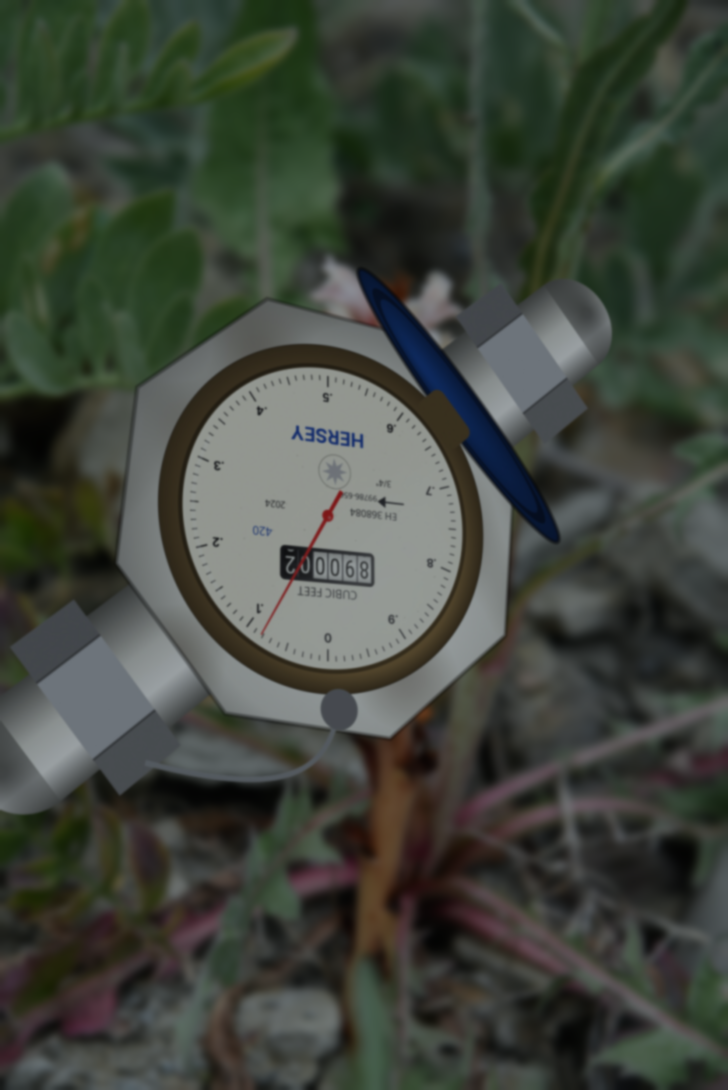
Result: {"value": 890002.08, "unit": "ft³"}
